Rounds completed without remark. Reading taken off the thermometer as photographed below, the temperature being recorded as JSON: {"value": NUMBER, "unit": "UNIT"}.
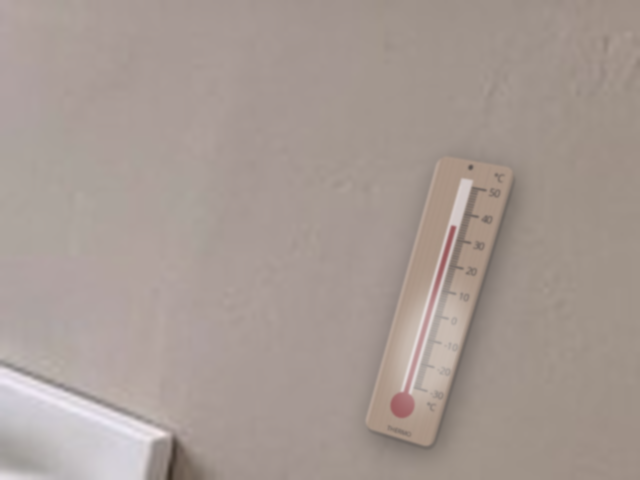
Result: {"value": 35, "unit": "°C"}
